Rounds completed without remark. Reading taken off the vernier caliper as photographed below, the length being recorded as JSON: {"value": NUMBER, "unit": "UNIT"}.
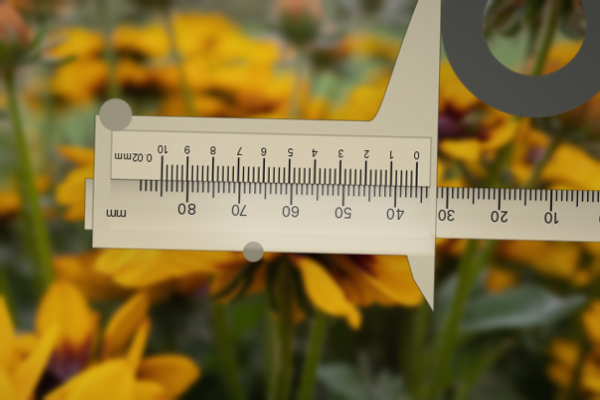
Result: {"value": 36.0, "unit": "mm"}
